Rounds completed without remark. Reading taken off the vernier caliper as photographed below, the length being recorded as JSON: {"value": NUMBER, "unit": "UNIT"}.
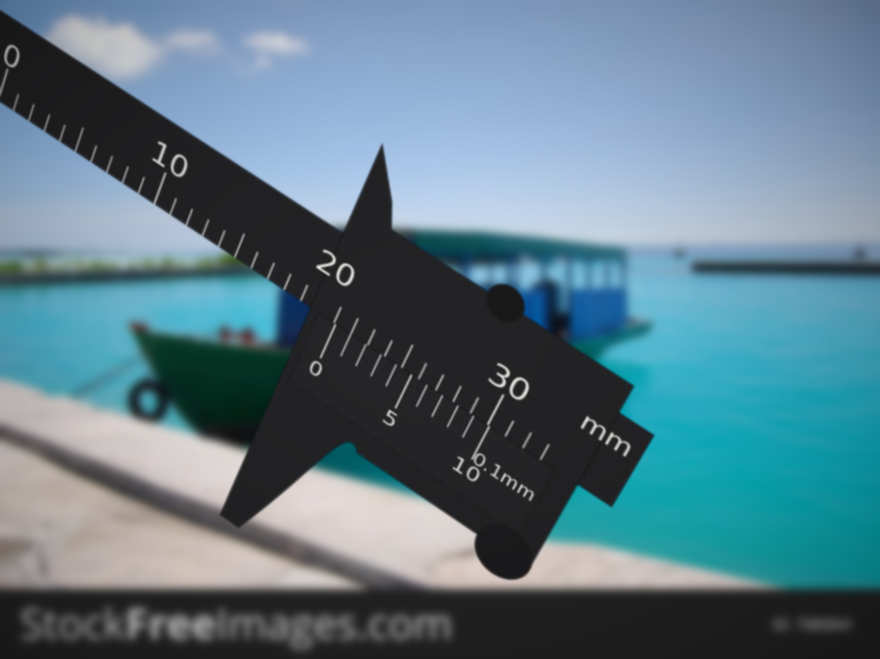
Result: {"value": 21.1, "unit": "mm"}
